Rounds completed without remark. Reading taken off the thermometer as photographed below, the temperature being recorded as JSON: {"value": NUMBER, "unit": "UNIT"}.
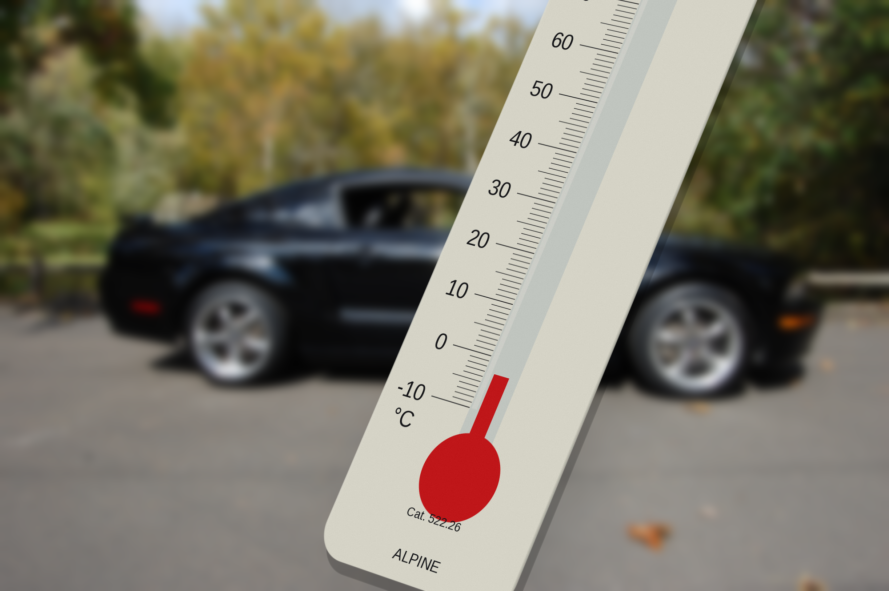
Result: {"value": -3, "unit": "°C"}
